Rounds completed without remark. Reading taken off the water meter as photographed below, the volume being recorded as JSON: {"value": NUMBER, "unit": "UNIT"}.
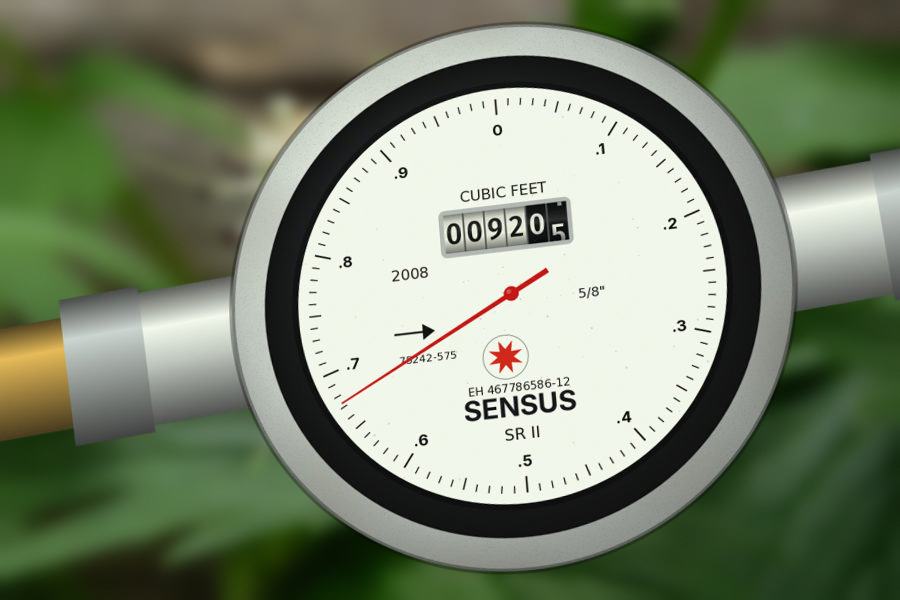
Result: {"value": 9204.67, "unit": "ft³"}
